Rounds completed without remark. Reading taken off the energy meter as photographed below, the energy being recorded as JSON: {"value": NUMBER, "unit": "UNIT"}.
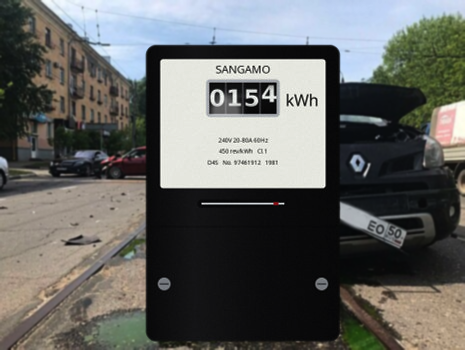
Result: {"value": 154, "unit": "kWh"}
